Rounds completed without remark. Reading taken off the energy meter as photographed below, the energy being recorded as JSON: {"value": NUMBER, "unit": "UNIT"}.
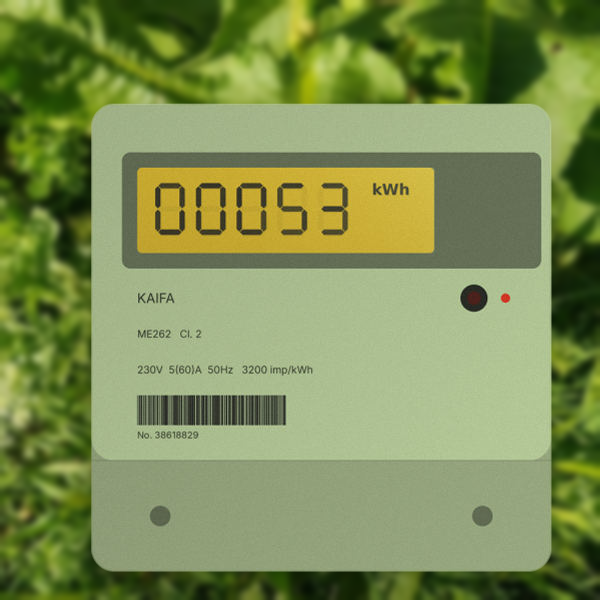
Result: {"value": 53, "unit": "kWh"}
